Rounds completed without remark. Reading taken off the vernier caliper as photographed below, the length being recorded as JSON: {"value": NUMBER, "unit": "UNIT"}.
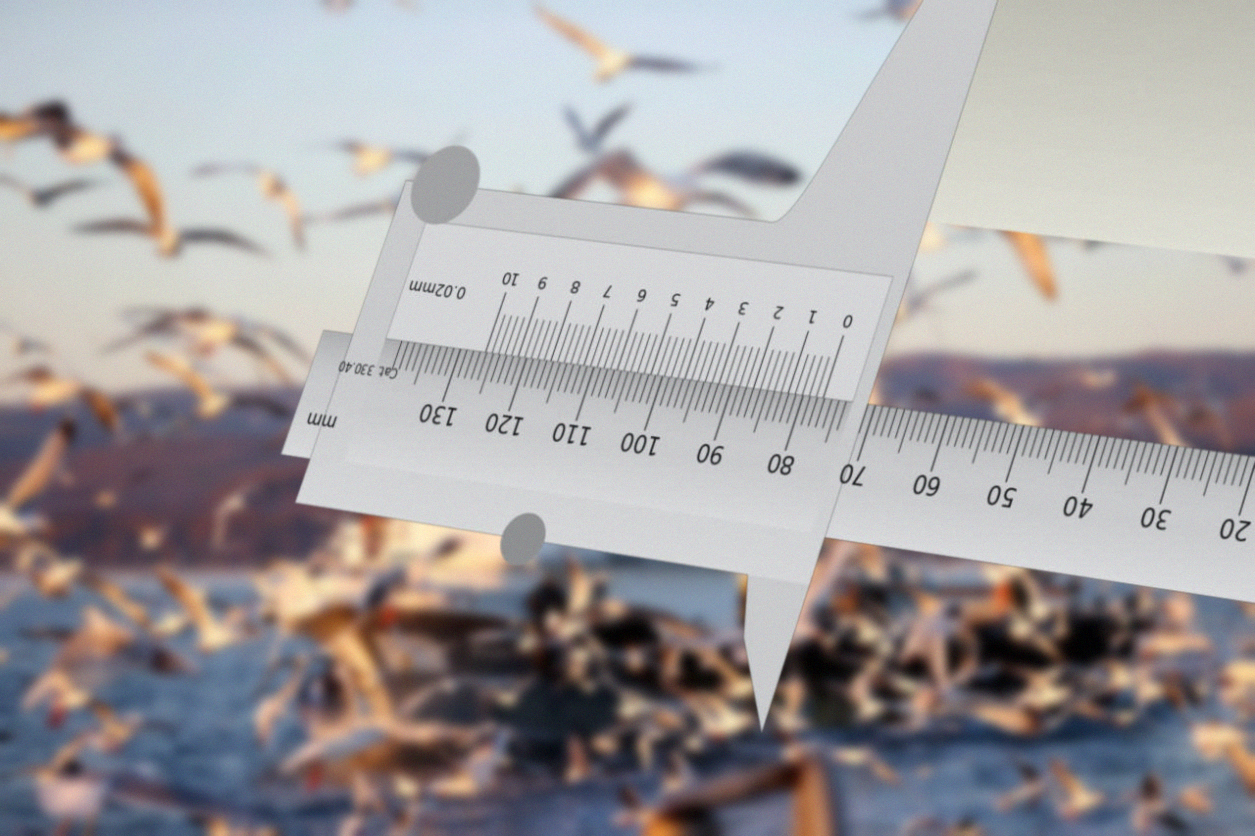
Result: {"value": 77.2, "unit": "mm"}
